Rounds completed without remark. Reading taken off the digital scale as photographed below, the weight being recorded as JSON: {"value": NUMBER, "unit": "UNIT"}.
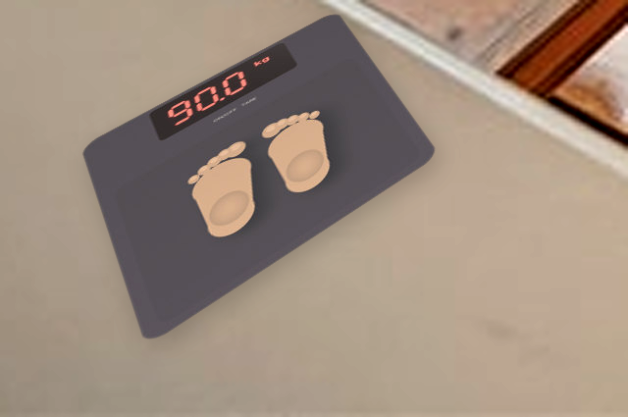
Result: {"value": 90.0, "unit": "kg"}
